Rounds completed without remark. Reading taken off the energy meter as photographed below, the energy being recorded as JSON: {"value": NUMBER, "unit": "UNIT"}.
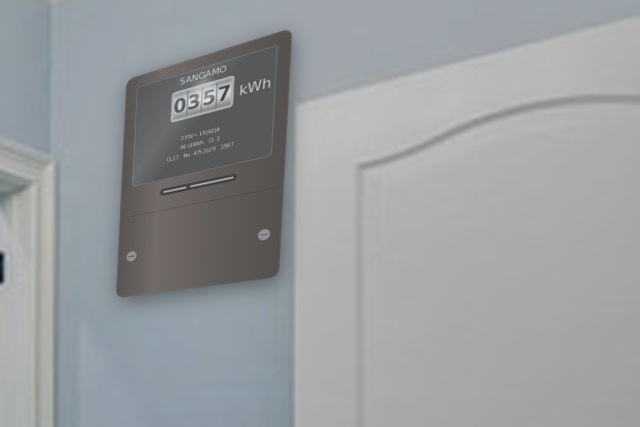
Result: {"value": 357, "unit": "kWh"}
